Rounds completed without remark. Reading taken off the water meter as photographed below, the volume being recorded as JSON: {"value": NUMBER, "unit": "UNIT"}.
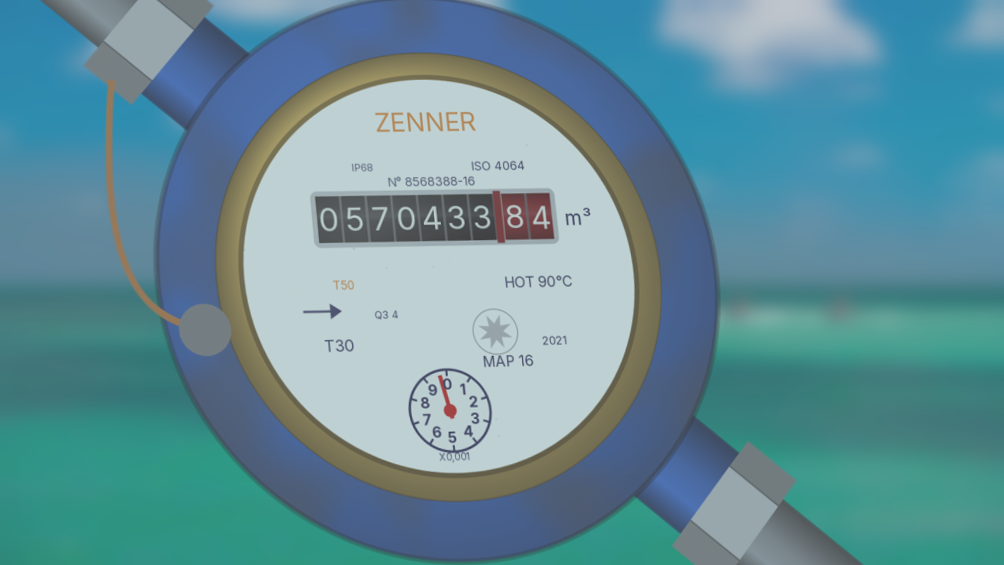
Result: {"value": 570433.839, "unit": "m³"}
